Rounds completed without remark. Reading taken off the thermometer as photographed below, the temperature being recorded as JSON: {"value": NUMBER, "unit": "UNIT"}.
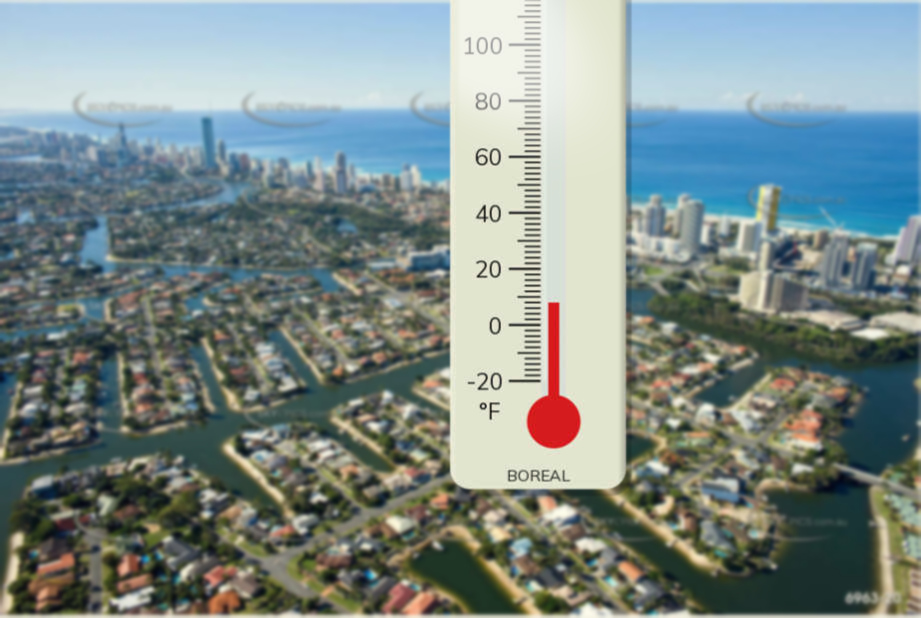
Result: {"value": 8, "unit": "°F"}
